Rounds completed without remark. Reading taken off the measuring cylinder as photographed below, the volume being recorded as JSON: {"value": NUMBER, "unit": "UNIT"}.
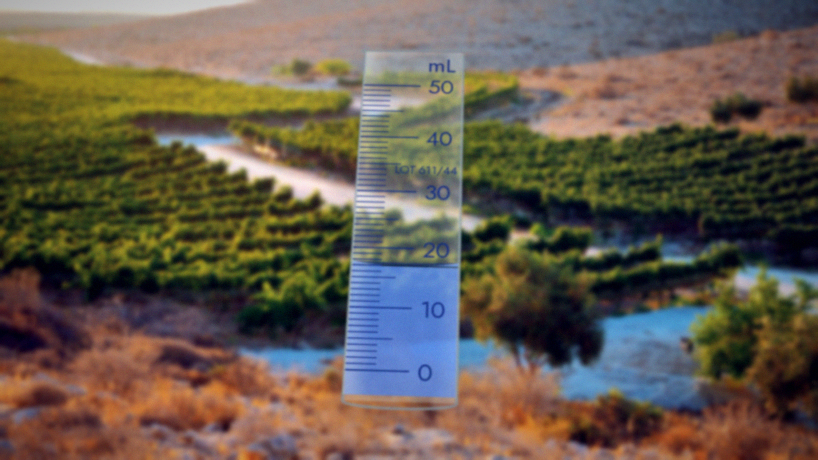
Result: {"value": 17, "unit": "mL"}
